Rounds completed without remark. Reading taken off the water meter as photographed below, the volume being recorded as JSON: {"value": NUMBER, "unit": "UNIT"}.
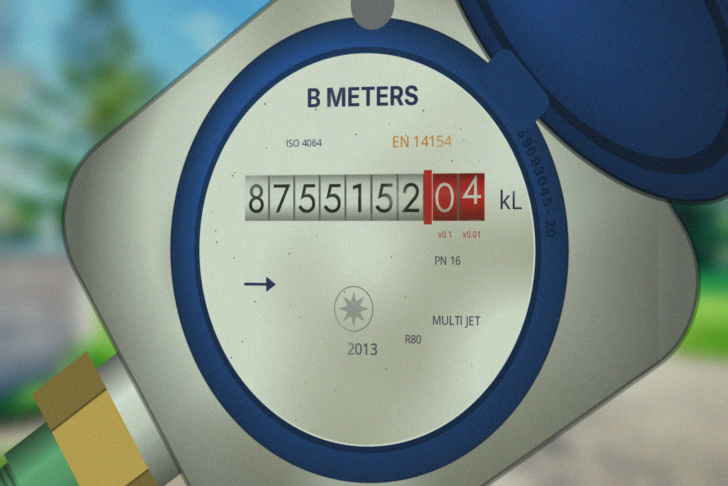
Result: {"value": 8755152.04, "unit": "kL"}
